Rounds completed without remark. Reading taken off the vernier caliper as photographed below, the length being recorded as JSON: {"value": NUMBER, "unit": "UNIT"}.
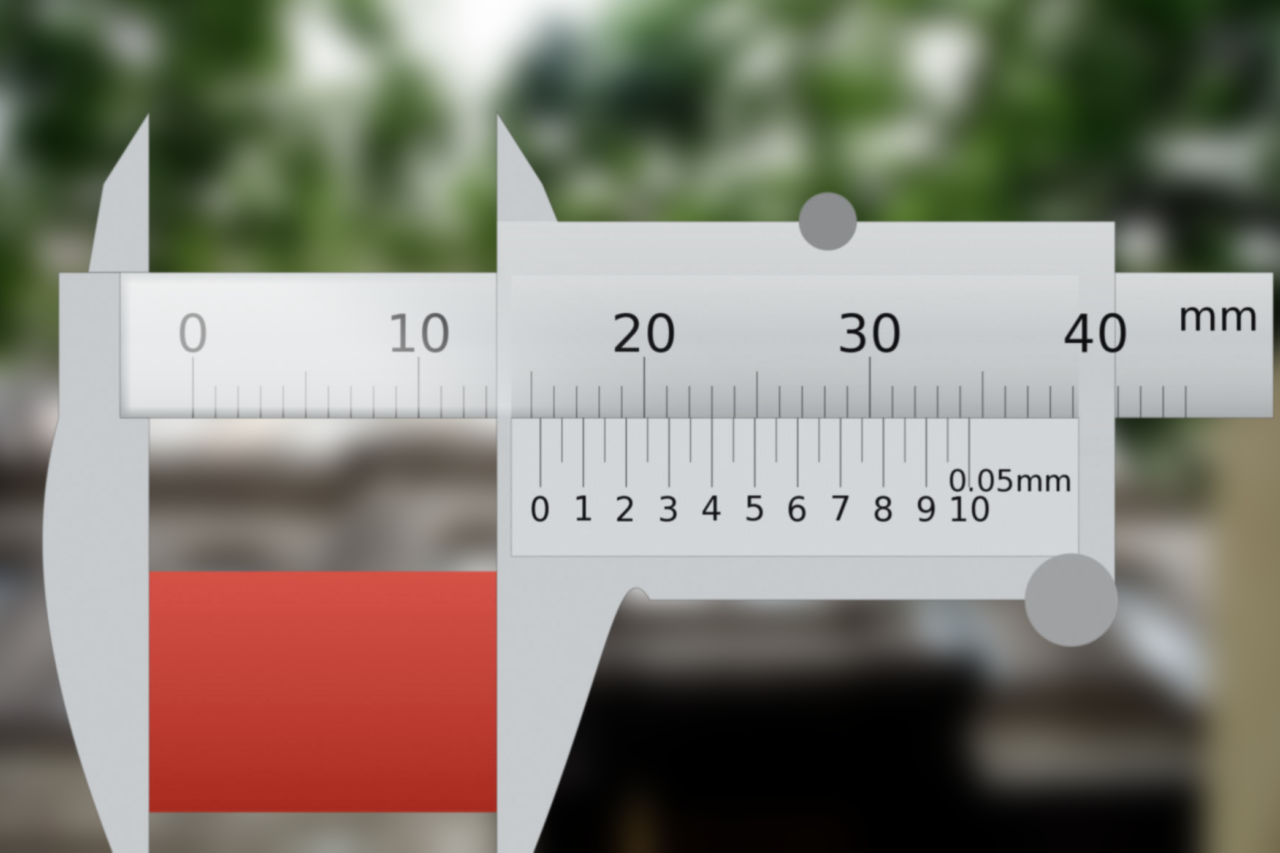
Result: {"value": 15.4, "unit": "mm"}
